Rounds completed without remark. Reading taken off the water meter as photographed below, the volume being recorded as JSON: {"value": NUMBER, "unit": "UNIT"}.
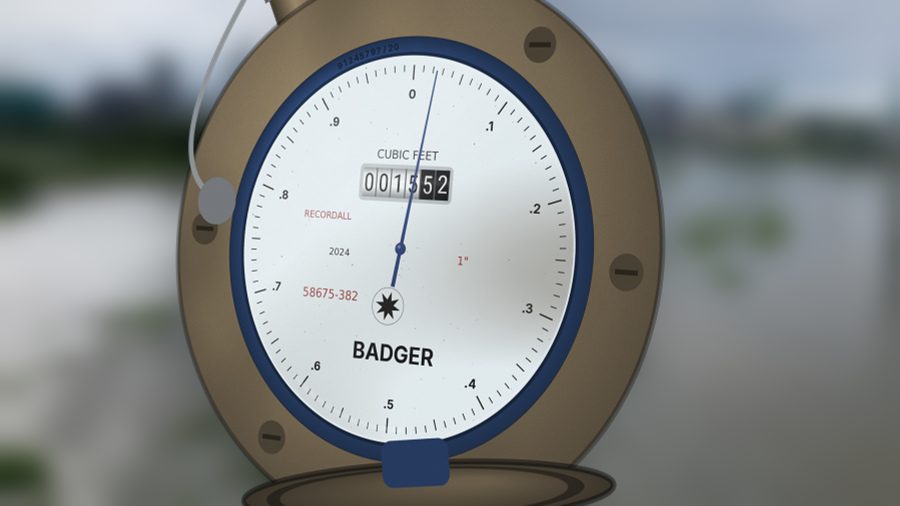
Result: {"value": 1552.02, "unit": "ft³"}
